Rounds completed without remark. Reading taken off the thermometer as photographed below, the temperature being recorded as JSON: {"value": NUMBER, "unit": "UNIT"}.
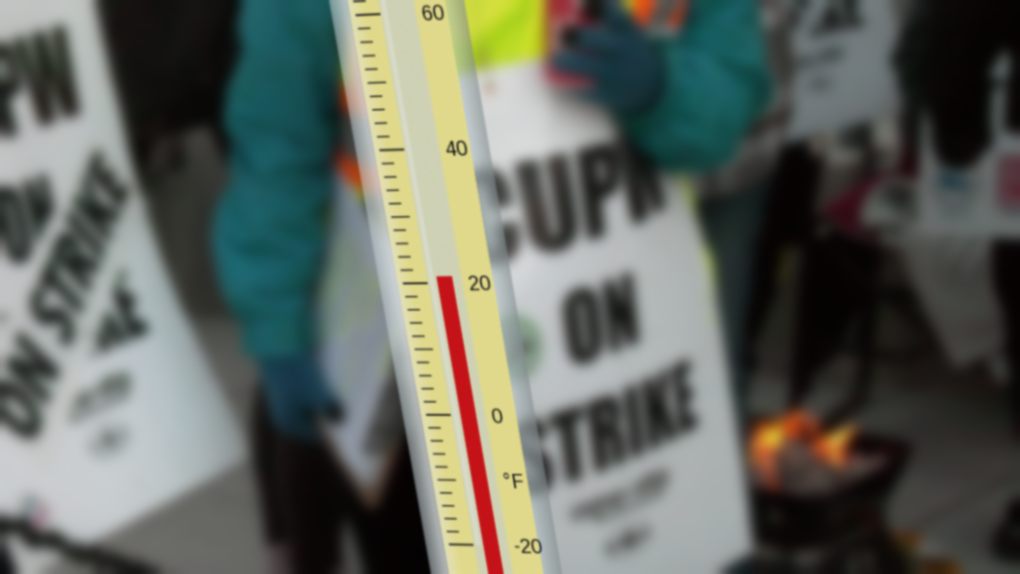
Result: {"value": 21, "unit": "°F"}
